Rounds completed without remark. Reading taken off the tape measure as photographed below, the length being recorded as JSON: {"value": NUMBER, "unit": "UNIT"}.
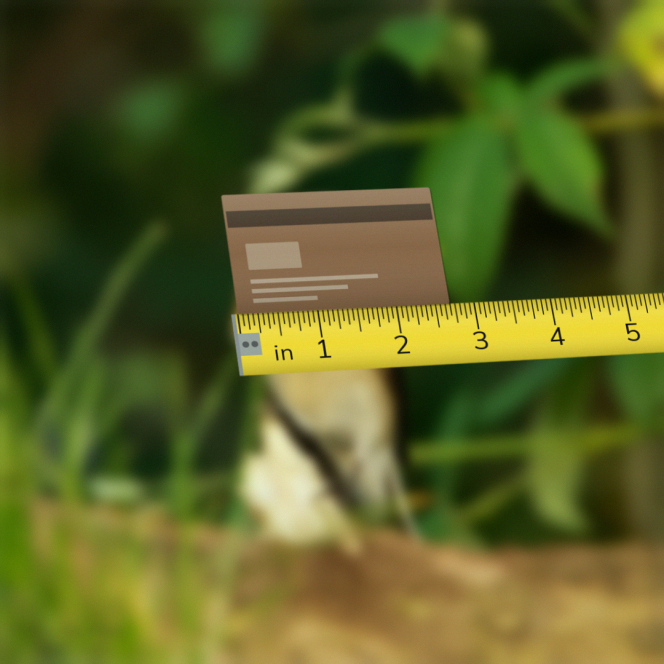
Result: {"value": 2.6875, "unit": "in"}
